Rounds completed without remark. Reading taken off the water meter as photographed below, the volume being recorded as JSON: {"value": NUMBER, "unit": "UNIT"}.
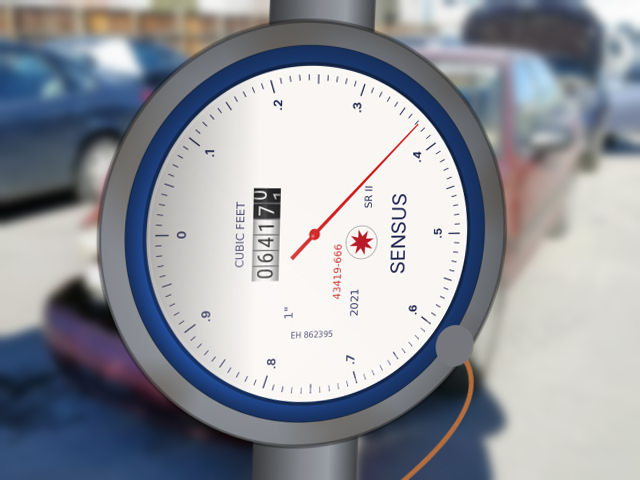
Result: {"value": 64170.37, "unit": "ft³"}
